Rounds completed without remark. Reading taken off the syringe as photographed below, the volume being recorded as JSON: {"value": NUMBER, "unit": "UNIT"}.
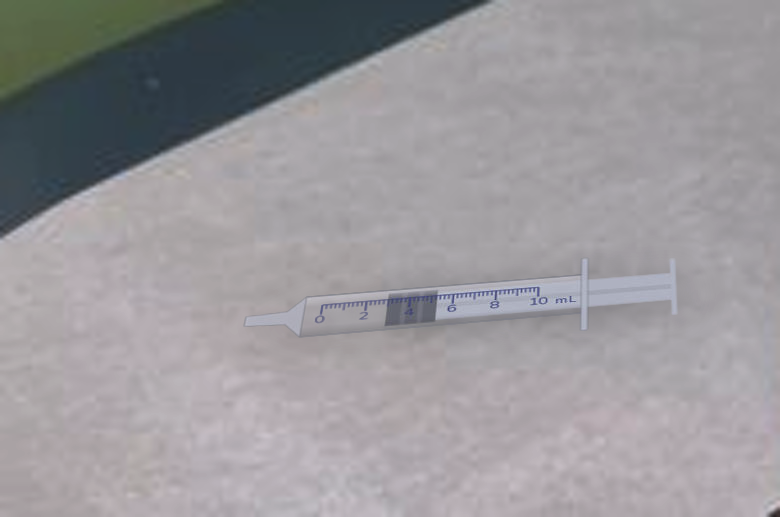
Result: {"value": 3, "unit": "mL"}
